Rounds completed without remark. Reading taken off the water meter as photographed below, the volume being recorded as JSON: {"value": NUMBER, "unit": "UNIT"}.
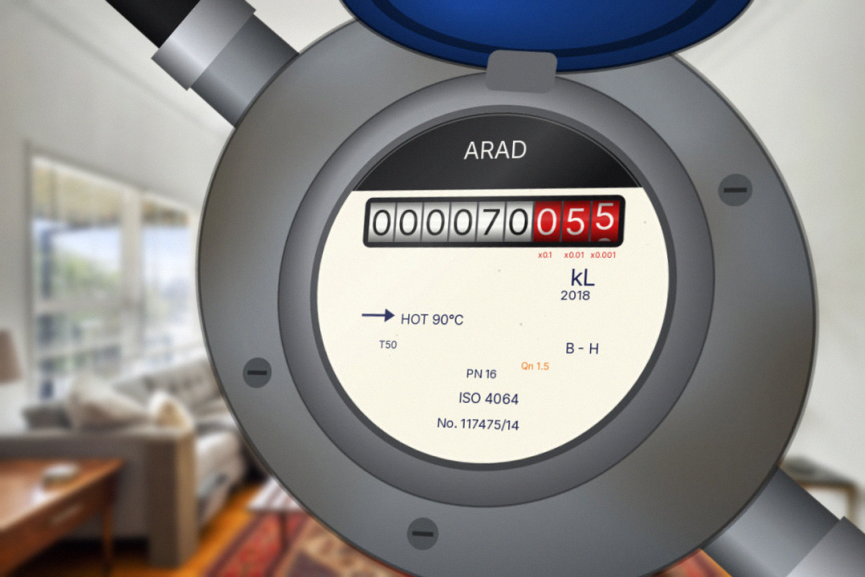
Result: {"value": 70.055, "unit": "kL"}
